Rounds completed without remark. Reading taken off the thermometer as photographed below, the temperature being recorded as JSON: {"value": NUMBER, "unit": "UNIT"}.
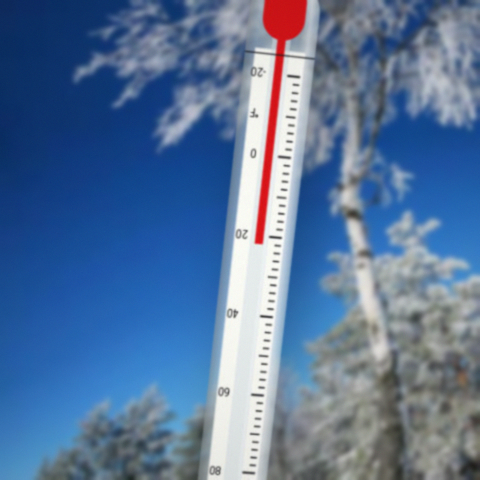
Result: {"value": 22, "unit": "°F"}
